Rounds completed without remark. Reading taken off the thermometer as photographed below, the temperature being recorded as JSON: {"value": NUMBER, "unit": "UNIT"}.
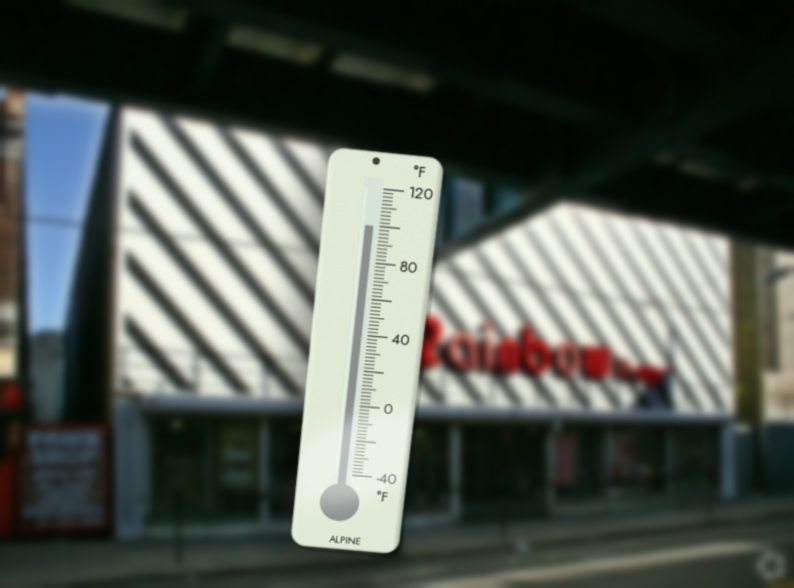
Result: {"value": 100, "unit": "°F"}
